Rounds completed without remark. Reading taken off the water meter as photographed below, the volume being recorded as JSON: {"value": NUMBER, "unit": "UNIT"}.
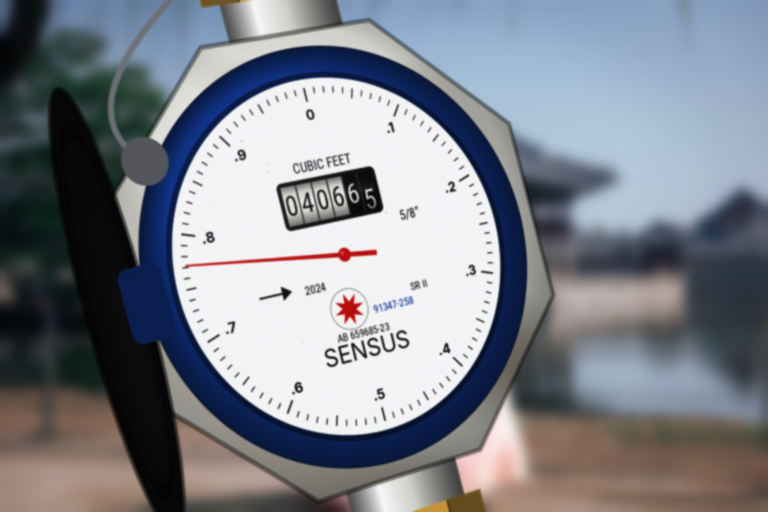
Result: {"value": 40664.77, "unit": "ft³"}
